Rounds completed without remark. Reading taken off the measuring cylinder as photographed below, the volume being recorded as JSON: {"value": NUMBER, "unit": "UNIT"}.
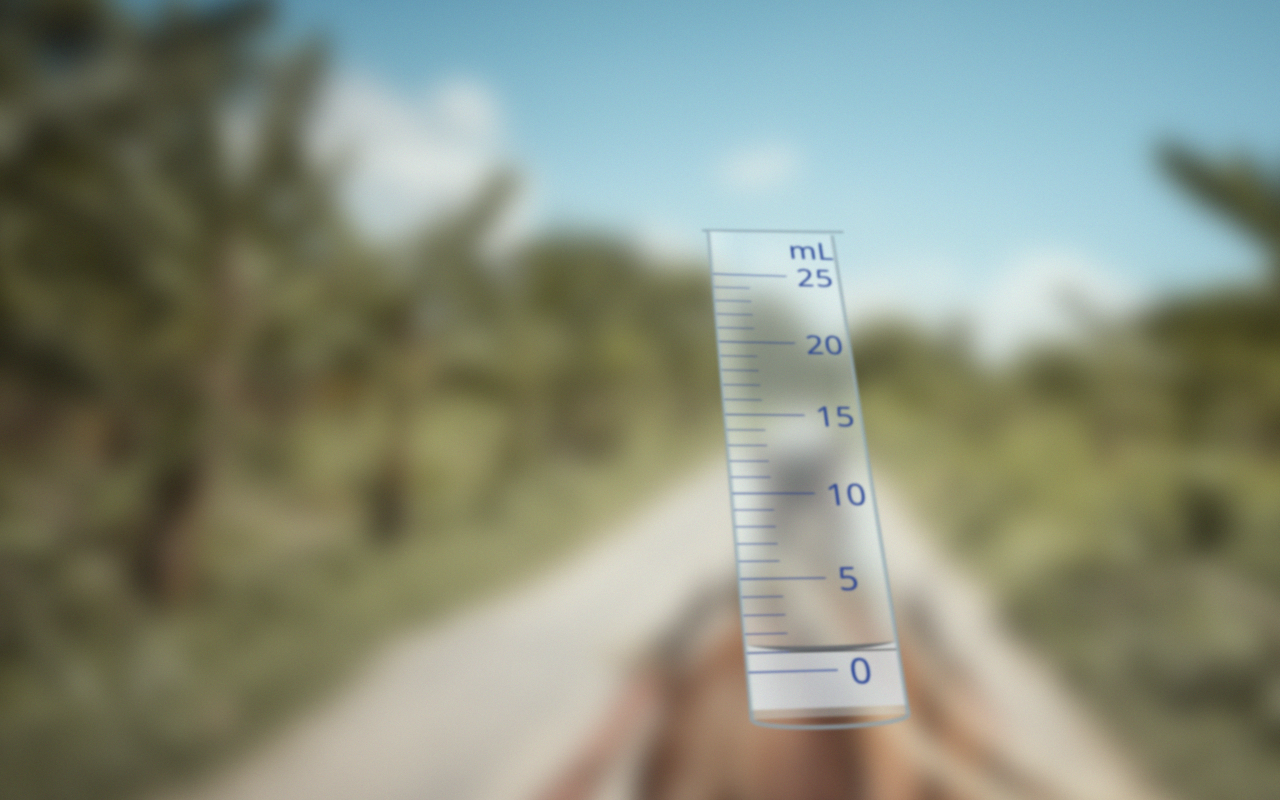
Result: {"value": 1, "unit": "mL"}
